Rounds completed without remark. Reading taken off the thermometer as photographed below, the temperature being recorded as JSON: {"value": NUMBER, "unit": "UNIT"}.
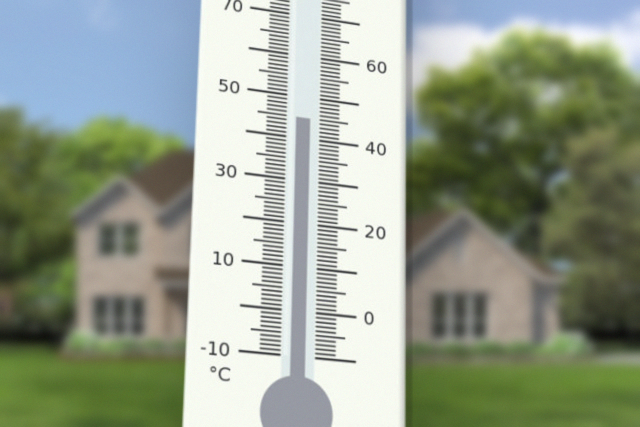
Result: {"value": 45, "unit": "°C"}
